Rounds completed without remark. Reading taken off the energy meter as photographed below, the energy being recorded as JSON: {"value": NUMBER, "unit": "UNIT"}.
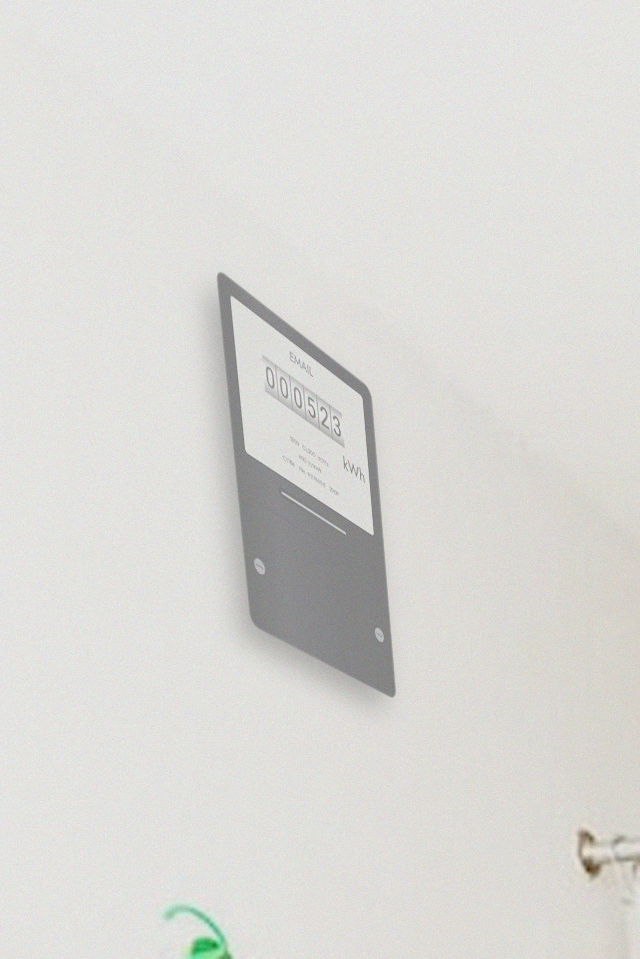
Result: {"value": 523, "unit": "kWh"}
